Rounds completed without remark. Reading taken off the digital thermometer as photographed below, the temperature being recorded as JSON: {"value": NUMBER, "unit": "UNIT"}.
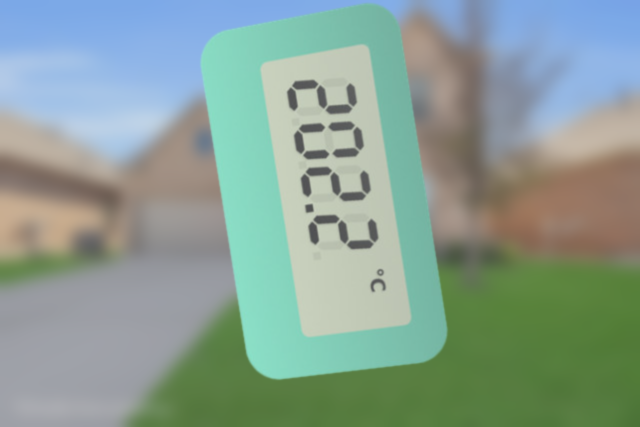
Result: {"value": 202.2, "unit": "°C"}
